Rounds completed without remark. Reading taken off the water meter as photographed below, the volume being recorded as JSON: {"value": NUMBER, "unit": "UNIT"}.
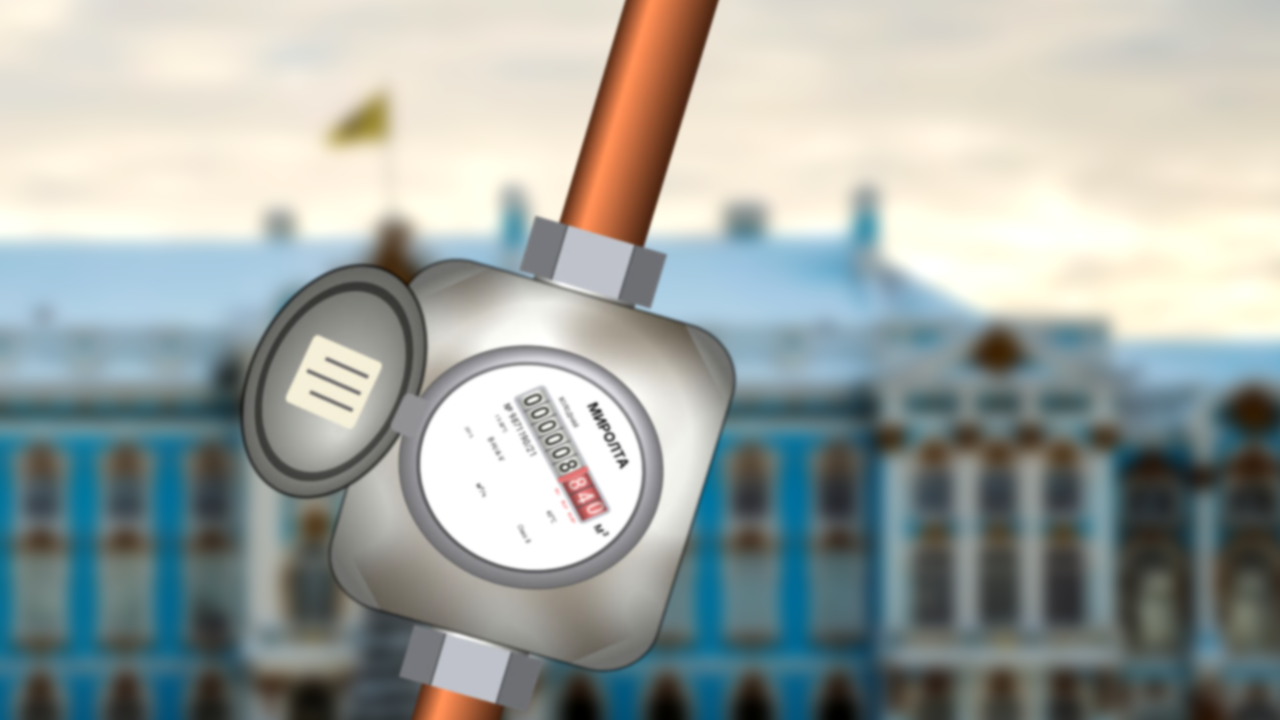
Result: {"value": 8.840, "unit": "m³"}
